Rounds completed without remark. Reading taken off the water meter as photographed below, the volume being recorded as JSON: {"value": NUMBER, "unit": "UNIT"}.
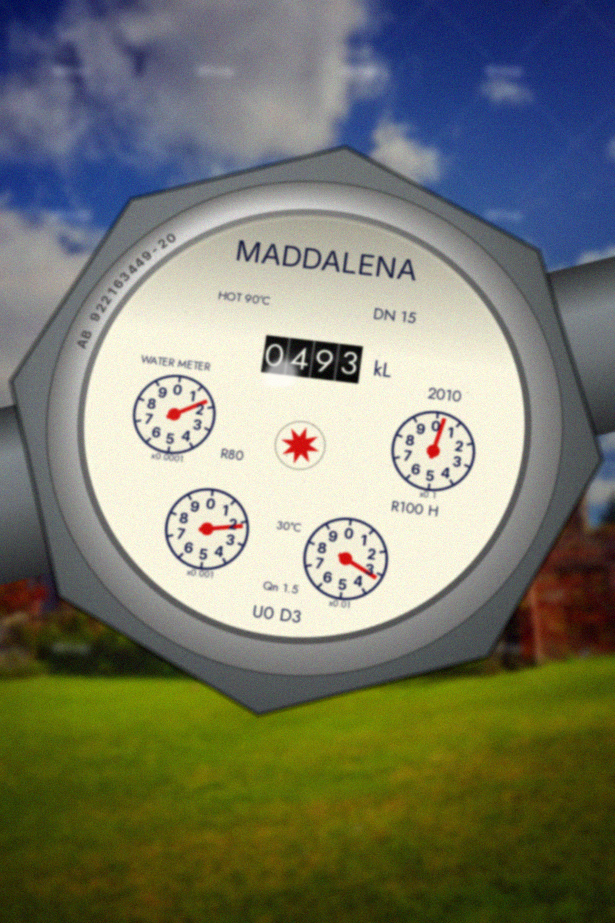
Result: {"value": 493.0321, "unit": "kL"}
